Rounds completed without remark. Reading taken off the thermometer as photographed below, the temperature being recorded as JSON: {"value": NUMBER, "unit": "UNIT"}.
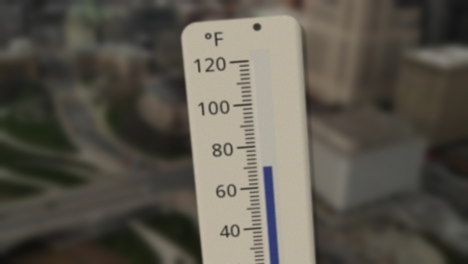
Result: {"value": 70, "unit": "°F"}
